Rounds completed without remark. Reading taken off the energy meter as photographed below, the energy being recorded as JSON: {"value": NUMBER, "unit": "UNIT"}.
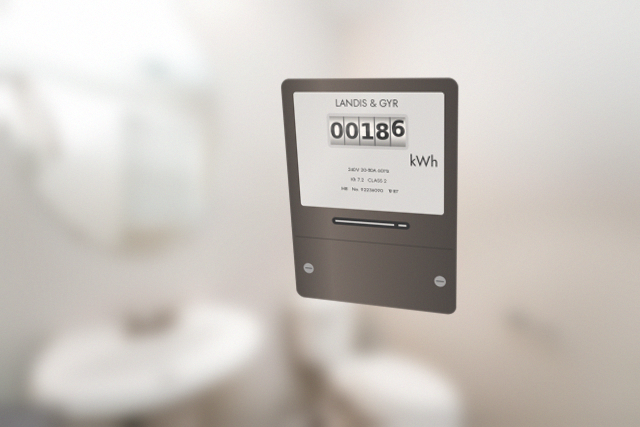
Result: {"value": 186, "unit": "kWh"}
